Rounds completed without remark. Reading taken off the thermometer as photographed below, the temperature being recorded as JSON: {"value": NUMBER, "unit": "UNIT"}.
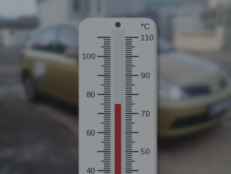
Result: {"value": 75, "unit": "°C"}
